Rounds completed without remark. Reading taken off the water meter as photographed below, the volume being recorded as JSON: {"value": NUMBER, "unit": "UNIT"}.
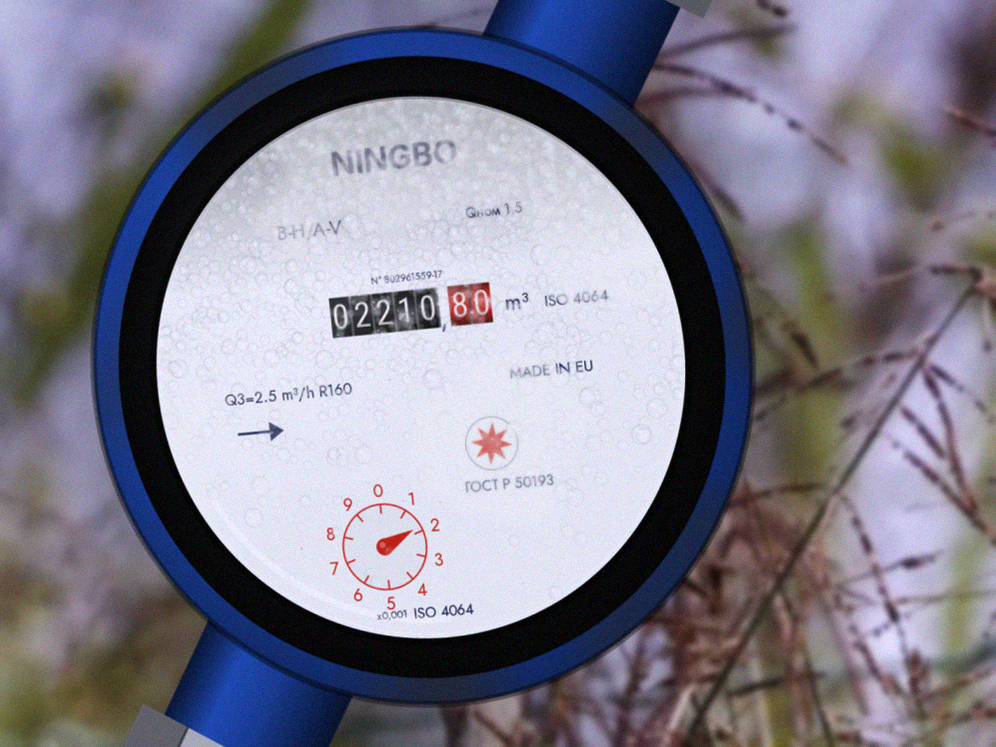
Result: {"value": 2210.801, "unit": "m³"}
